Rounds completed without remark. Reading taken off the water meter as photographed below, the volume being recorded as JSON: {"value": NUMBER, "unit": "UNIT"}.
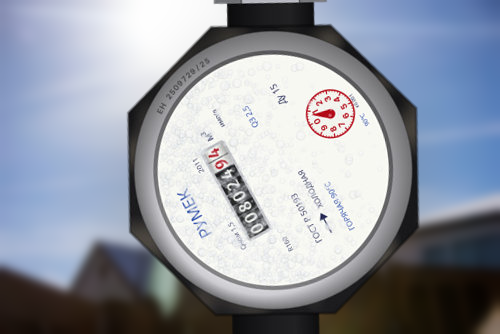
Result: {"value": 8024.940, "unit": "m³"}
